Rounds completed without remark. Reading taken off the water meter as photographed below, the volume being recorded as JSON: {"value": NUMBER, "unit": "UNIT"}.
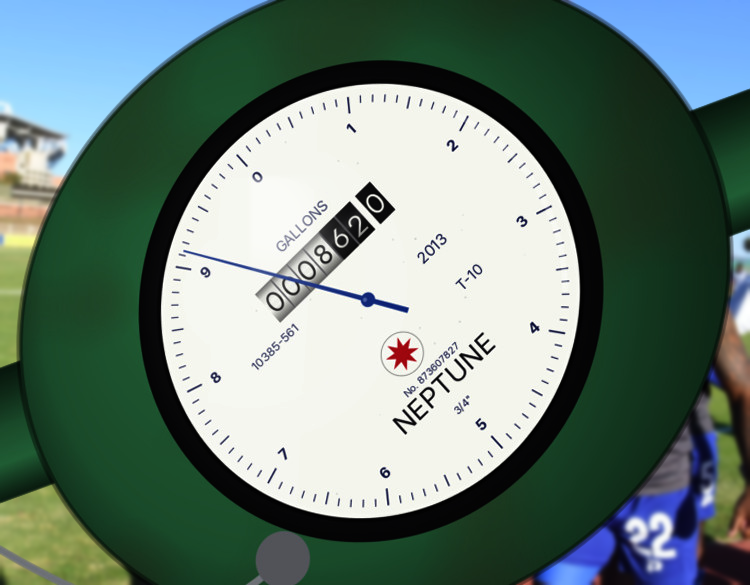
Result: {"value": 8619.1, "unit": "gal"}
